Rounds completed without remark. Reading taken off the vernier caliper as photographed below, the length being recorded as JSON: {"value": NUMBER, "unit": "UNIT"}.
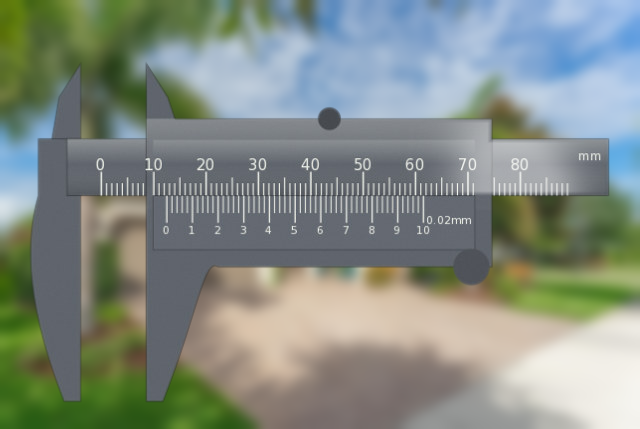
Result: {"value": 12.5, "unit": "mm"}
